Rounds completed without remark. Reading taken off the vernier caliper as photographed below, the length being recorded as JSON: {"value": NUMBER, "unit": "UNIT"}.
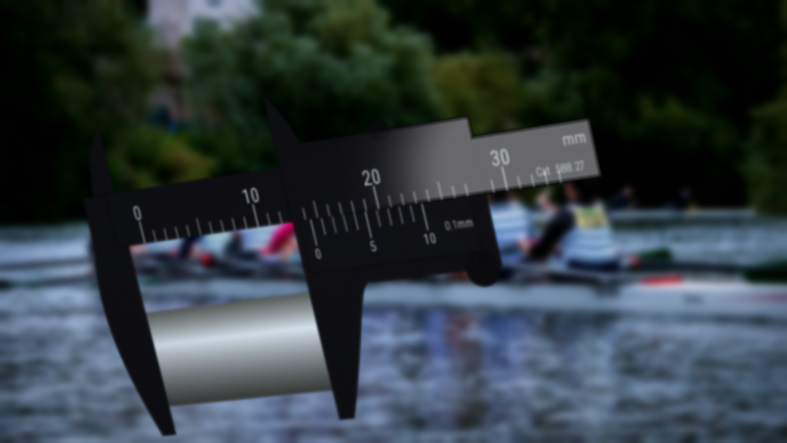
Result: {"value": 14.4, "unit": "mm"}
